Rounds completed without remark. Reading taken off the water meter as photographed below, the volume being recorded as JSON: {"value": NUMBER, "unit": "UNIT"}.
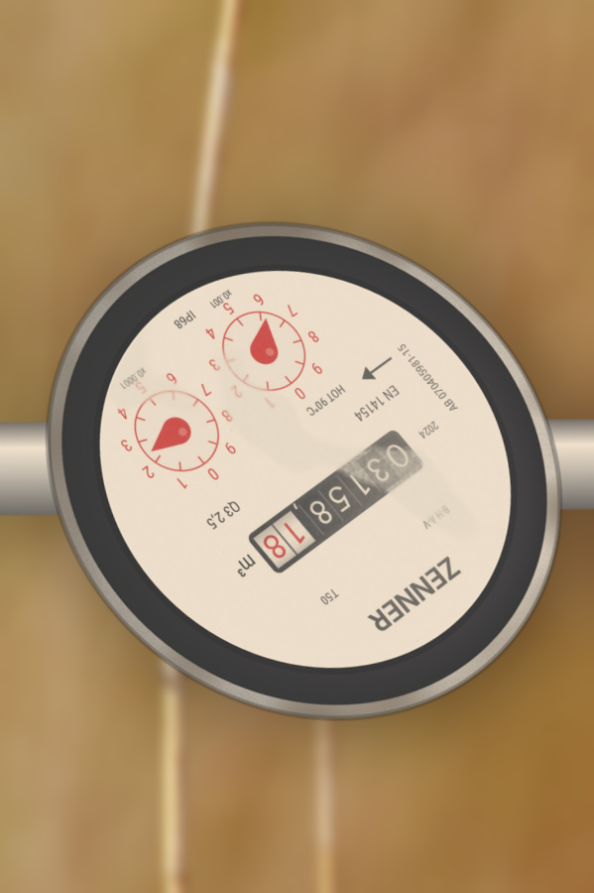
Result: {"value": 3158.1862, "unit": "m³"}
